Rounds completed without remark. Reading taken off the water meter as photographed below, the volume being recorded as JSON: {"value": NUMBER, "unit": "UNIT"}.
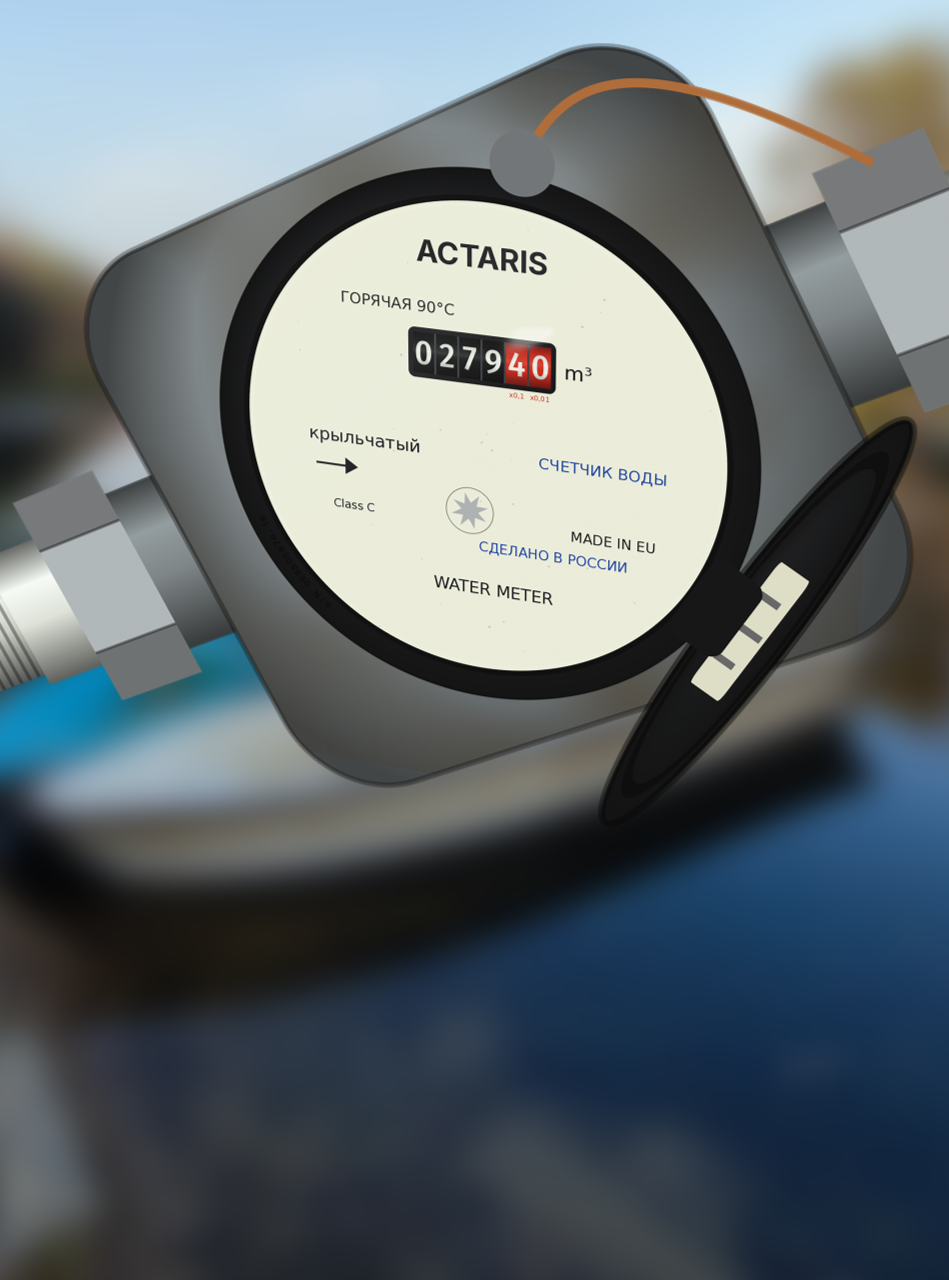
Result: {"value": 279.40, "unit": "m³"}
